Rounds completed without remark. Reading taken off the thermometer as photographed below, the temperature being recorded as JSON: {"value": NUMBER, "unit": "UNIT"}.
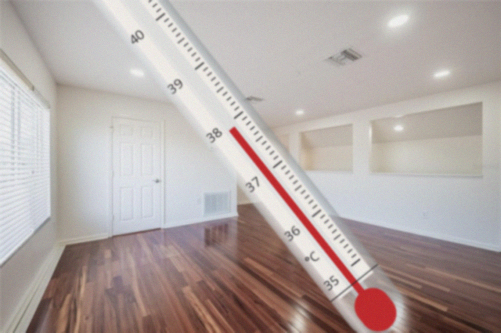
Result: {"value": 37.9, "unit": "°C"}
